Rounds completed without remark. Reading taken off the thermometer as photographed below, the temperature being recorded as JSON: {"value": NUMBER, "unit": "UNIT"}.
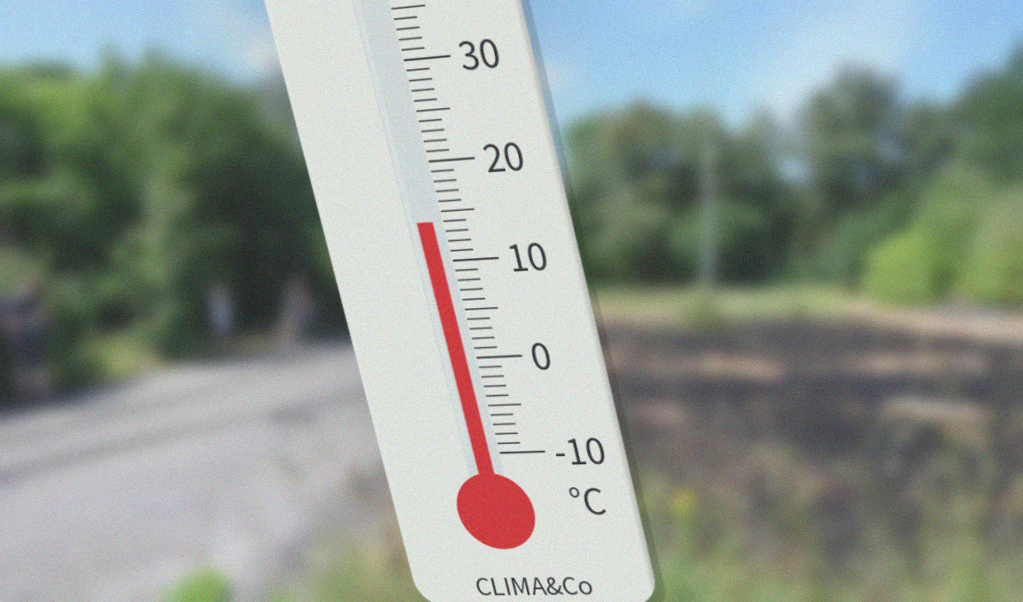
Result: {"value": 14, "unit": "°C"}
